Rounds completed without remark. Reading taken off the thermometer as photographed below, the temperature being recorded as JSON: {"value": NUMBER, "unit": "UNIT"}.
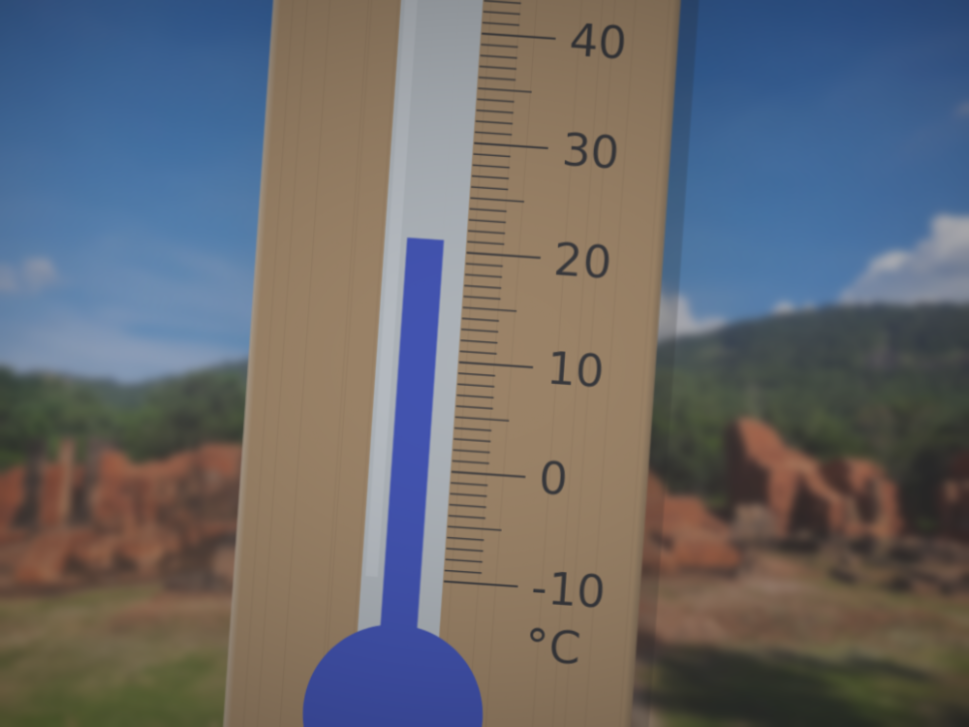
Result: {"value": 21, "unit": "°C"}
